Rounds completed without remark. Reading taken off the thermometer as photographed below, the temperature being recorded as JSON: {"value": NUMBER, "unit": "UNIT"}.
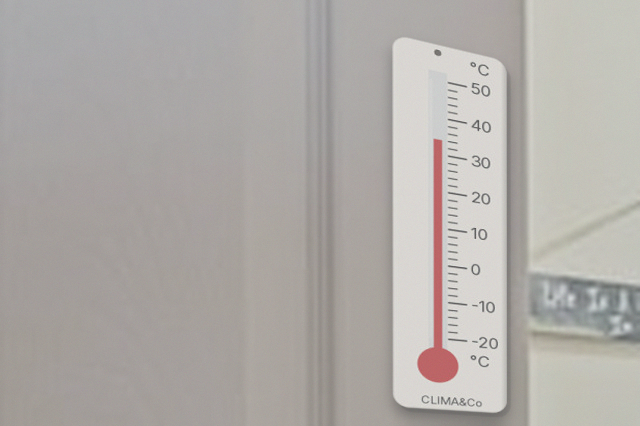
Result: {"value": 34, "unit": "°C"}
